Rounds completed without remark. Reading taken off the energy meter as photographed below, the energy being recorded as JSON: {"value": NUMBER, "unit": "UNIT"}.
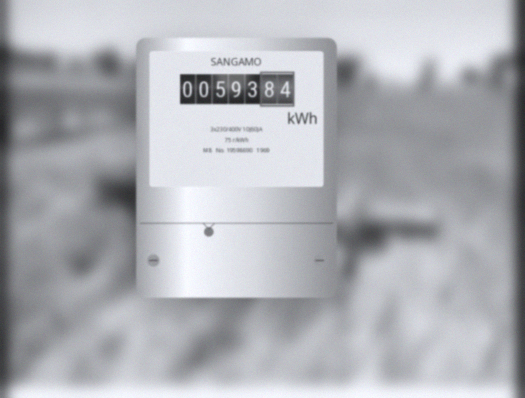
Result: {"value": 593.84, "unit": "kWh"}
